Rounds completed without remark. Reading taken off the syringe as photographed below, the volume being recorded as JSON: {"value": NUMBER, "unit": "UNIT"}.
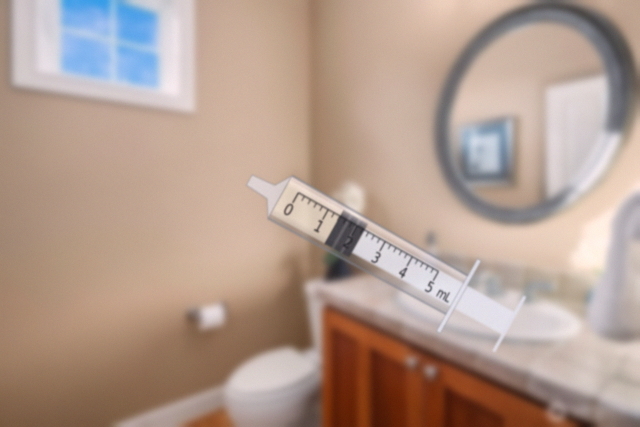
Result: {"value": 1.4, "unit": "mL"}
